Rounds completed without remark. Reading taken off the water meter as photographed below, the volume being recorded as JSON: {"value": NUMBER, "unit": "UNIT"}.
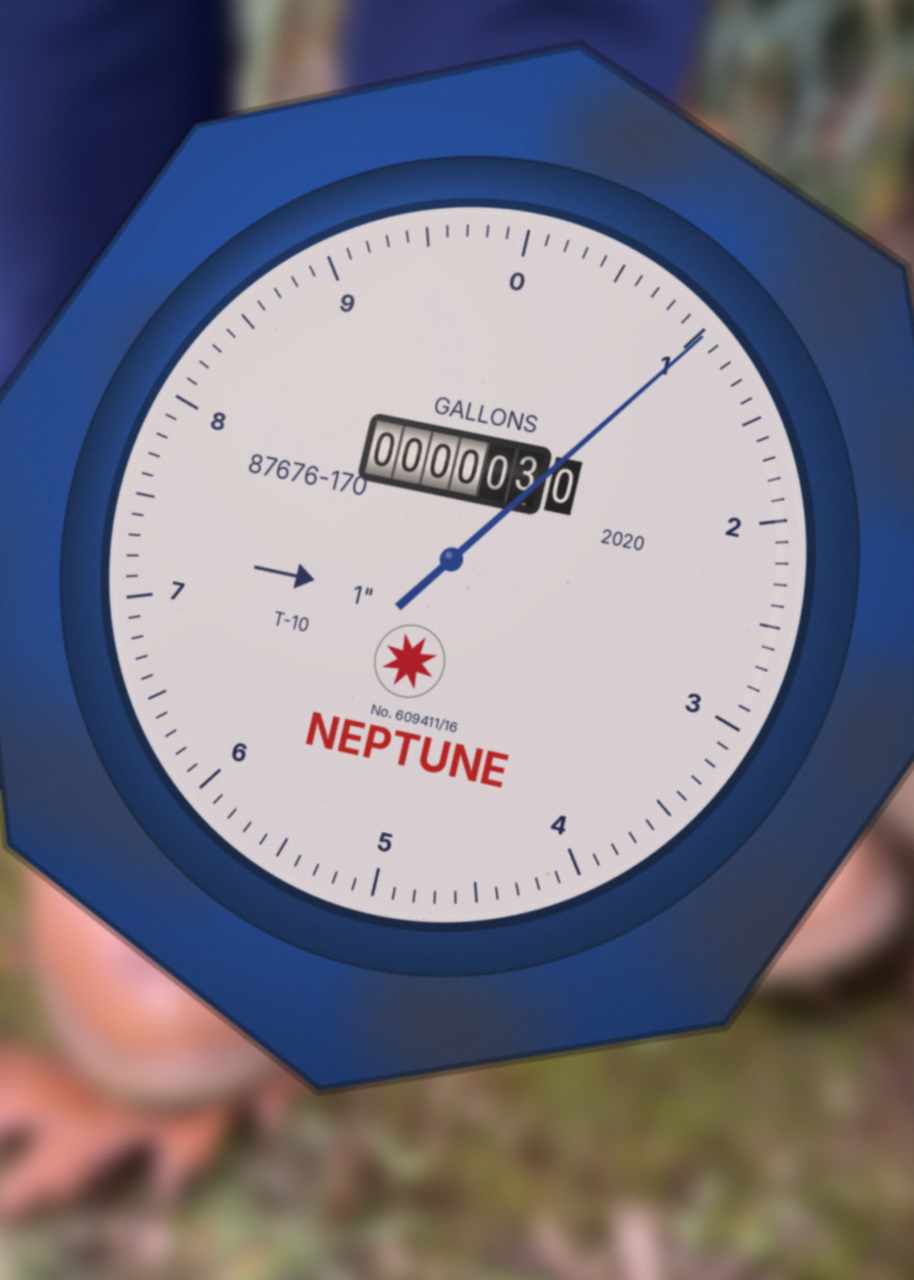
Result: {"value": 31.0, "unit": "gal"}
